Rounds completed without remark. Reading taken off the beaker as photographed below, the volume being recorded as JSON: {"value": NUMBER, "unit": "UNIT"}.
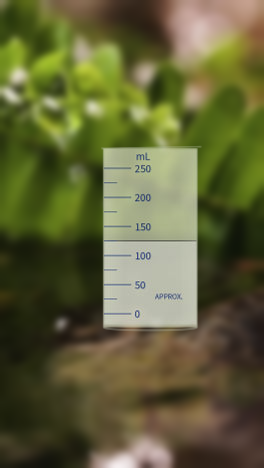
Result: {"value": 125, "unit": "mL"}
